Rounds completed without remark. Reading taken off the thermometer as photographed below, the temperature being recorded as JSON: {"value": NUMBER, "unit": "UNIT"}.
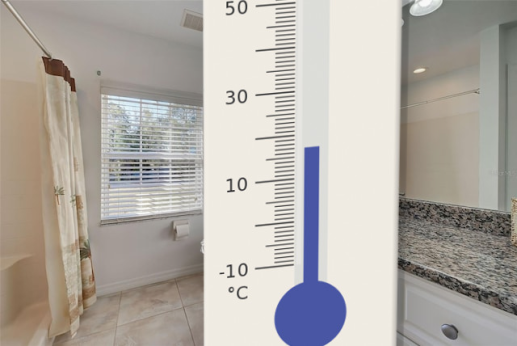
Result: {"value": 17, "unit": "°C"}
